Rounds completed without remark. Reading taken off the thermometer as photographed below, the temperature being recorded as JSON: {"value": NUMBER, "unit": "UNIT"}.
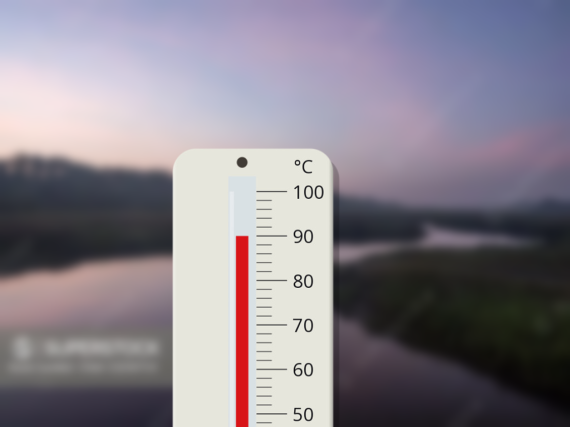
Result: {"value": 90, "unit": "°C"}
